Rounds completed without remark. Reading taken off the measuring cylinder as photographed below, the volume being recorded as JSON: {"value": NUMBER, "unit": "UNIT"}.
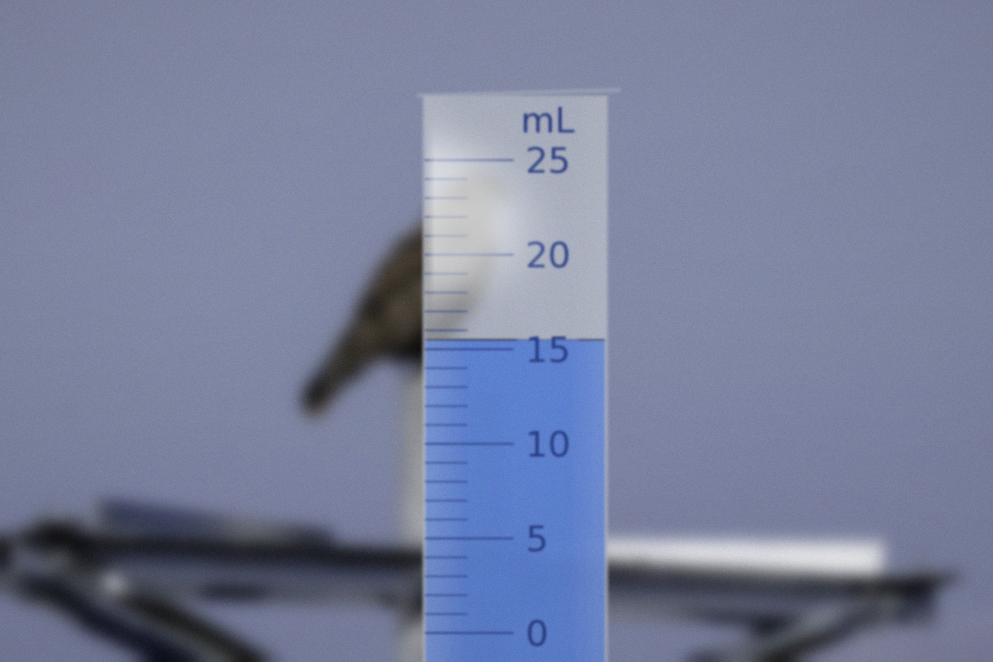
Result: {"value": 15.5, "unit": "mL"}
